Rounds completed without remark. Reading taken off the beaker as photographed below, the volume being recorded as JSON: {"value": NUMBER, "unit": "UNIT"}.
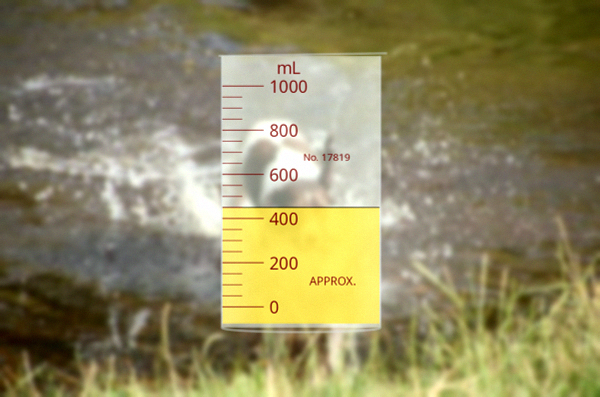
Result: {"value": 450, "unit": "mL"}
